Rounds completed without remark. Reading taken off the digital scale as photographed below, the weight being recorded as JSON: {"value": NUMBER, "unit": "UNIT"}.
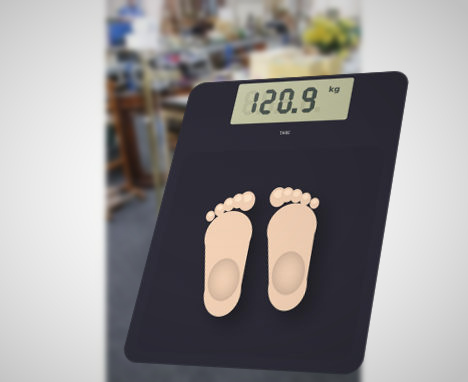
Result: {"value": 120.9, "unit": "kg"}
